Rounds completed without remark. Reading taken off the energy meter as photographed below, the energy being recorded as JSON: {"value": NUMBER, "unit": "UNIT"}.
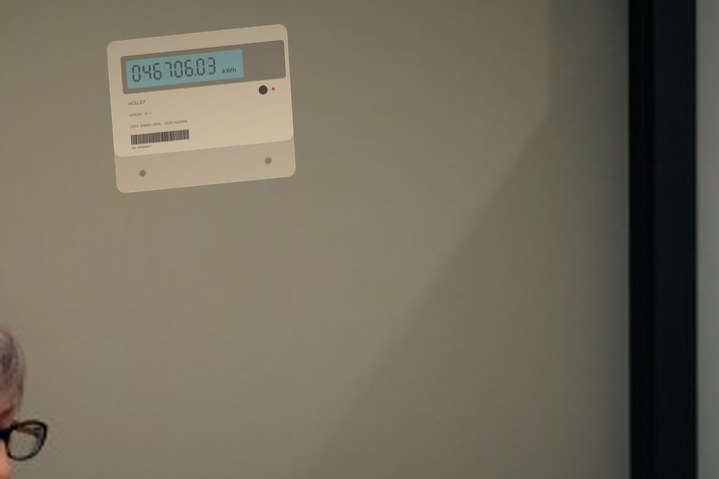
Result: {"value": 46706.03, "unit": "kWh"}
